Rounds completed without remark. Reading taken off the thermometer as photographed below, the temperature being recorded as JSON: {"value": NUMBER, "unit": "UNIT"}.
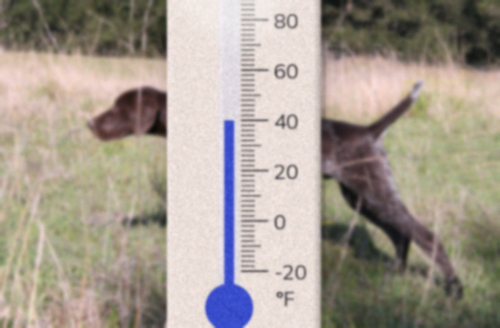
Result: {"value": 40, "unit": "°F"}
